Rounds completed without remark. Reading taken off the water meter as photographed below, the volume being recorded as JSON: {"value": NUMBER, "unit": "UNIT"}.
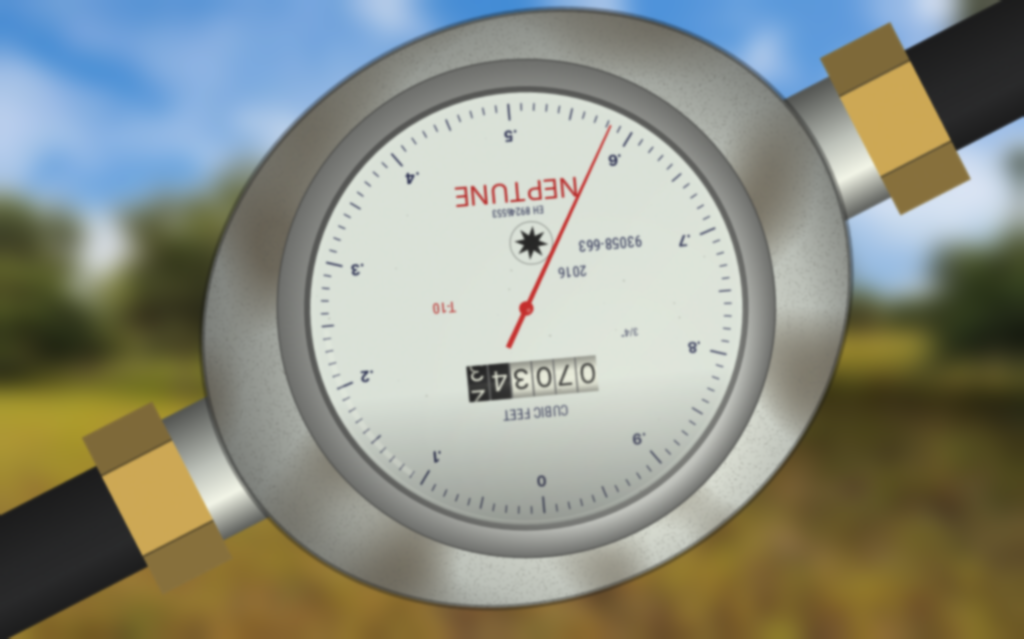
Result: {"value": 70342.58, "unit": "ft³"}
